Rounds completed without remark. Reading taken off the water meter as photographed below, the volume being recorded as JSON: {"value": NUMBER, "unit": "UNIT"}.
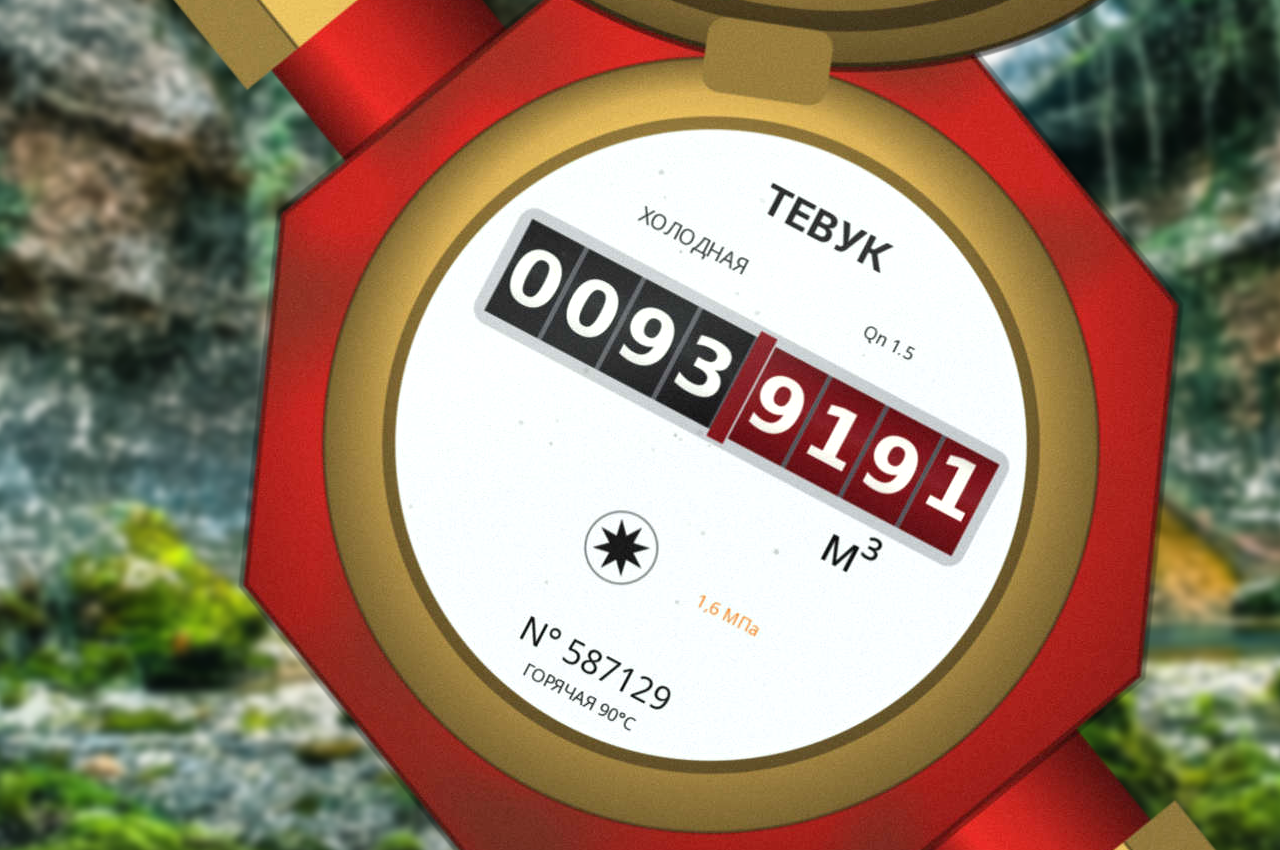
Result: {"value": 93.9191, "unit": "m³"}
